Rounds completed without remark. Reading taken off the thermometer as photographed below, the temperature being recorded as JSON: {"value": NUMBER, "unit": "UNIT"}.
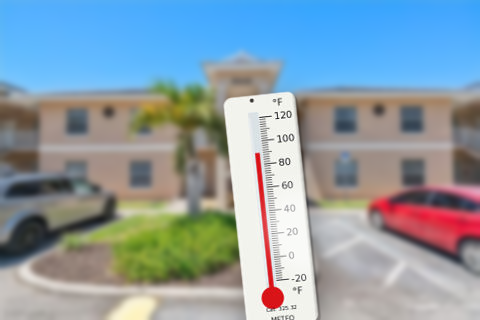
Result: {"value": 90, "unit": "°F"}
